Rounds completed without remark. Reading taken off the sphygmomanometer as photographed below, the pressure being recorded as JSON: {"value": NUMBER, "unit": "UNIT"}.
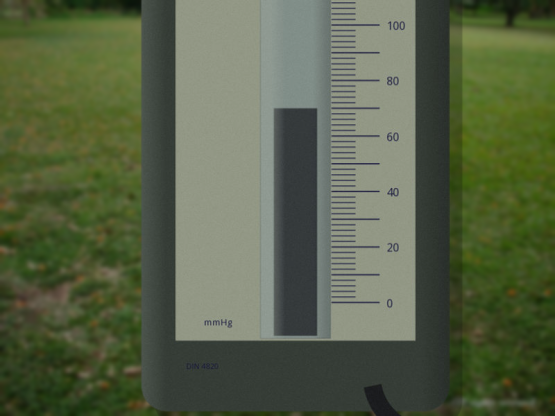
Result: {"value": 70, "unit": "mmHg"}
